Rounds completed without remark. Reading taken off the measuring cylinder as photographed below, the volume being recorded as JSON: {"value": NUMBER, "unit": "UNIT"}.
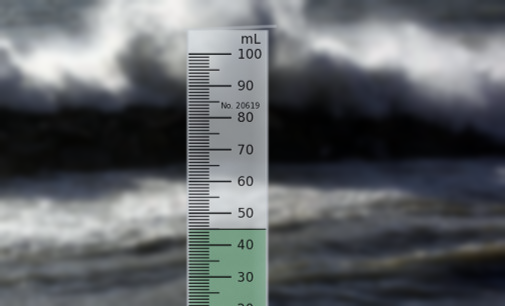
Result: {"value": 45, "unit": "mL"}
